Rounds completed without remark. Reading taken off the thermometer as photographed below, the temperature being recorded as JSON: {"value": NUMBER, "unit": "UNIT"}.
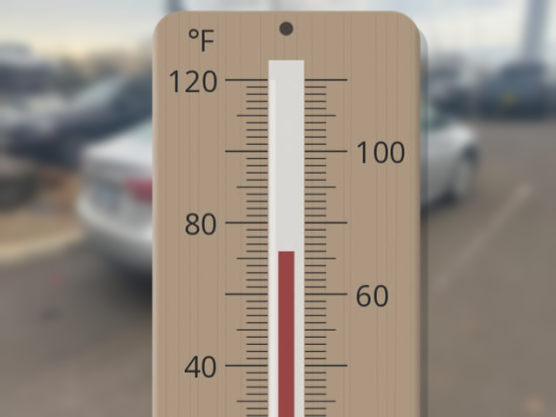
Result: {"value": 72, "unit": "°F"}
